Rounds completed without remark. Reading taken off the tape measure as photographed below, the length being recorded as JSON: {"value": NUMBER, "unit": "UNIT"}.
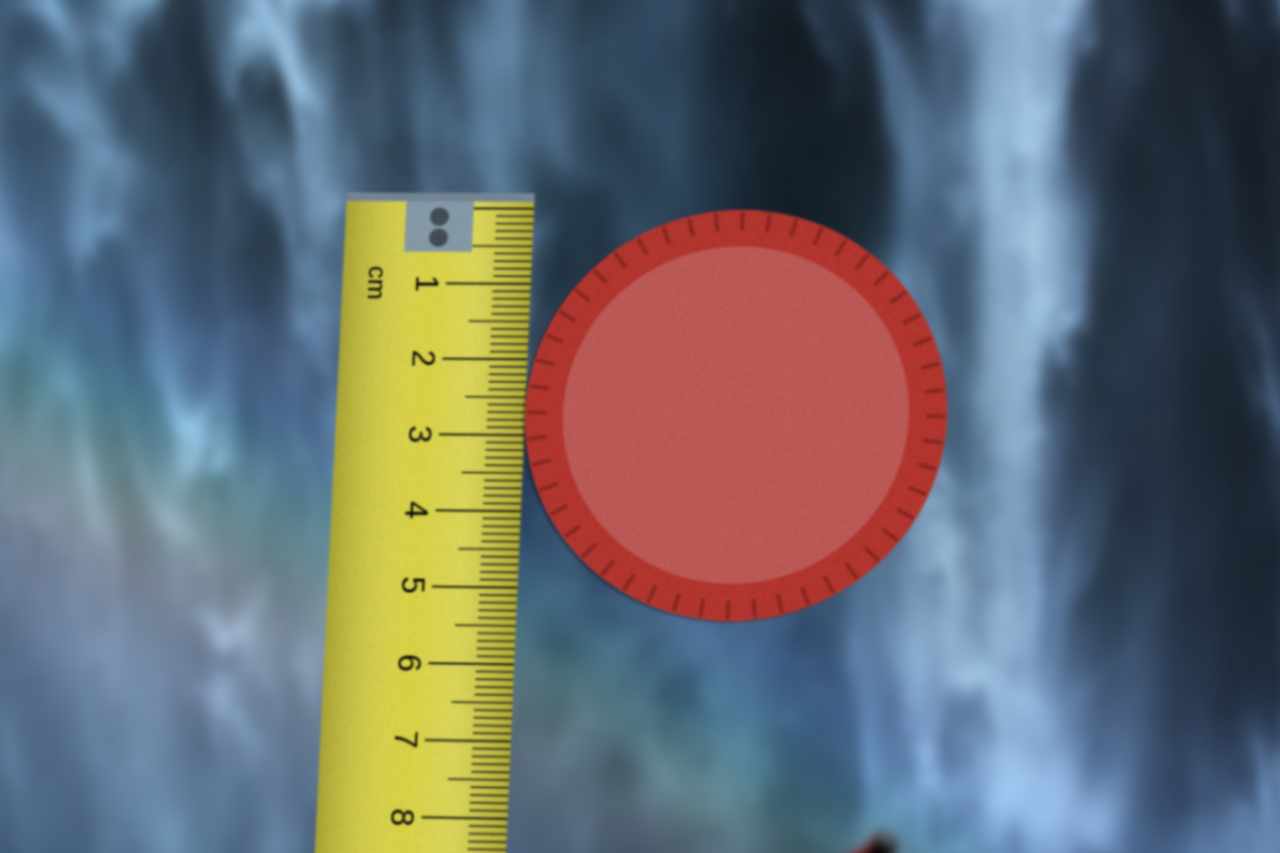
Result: {"value": 5.4, "unit": "cm"}
